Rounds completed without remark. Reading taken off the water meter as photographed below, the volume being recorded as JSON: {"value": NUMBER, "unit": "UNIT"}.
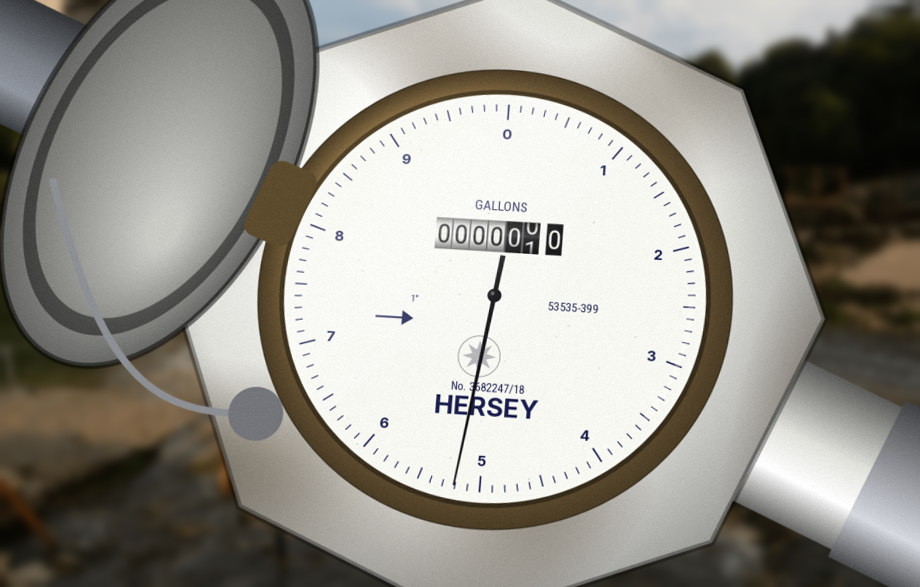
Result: {"value": 5.2, "unit": "gal"}
